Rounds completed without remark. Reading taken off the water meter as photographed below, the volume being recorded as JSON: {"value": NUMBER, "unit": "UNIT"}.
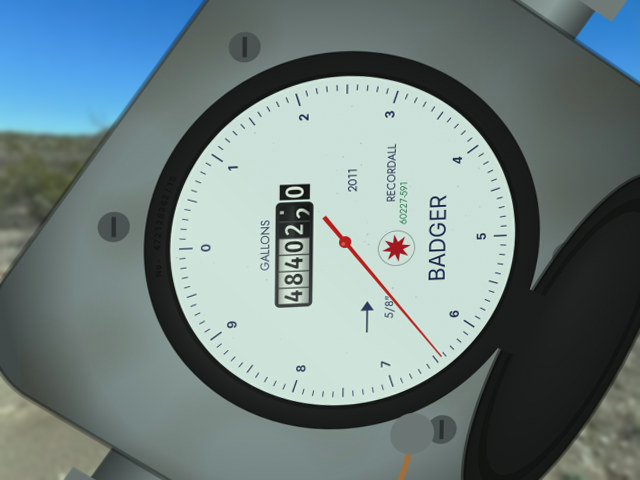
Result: {"value": 4840216.4, "unit": "gal"}
